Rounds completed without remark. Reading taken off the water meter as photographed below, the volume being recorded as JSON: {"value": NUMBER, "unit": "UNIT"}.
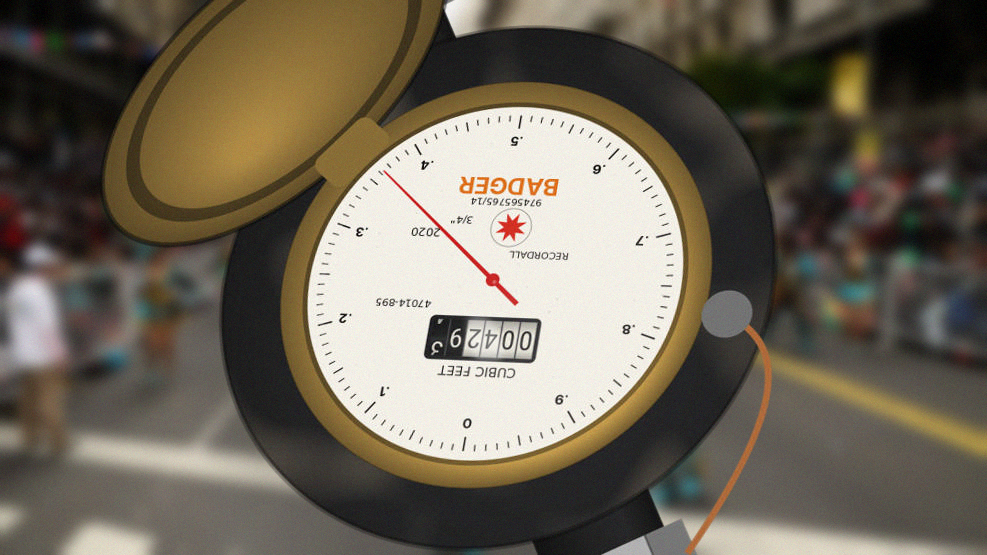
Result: {"value": 4293.36, "unit": "ft³"}
